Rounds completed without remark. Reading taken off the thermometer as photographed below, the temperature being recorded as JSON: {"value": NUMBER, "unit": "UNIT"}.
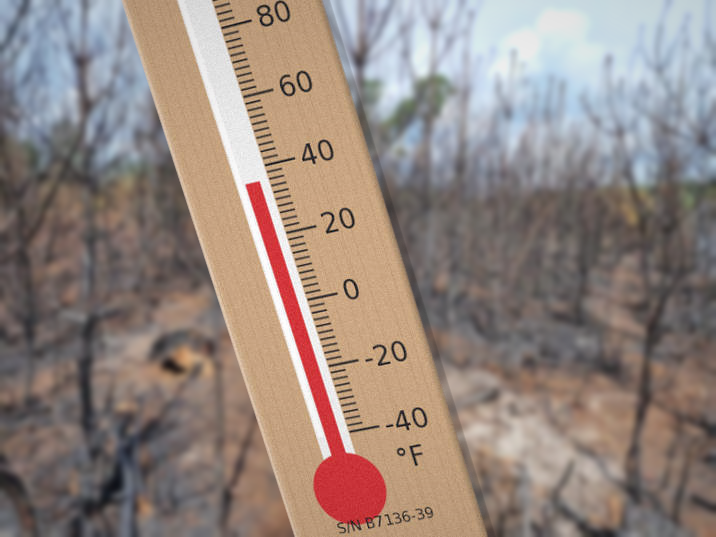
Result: {"value": 36, "unit": "°F"}
